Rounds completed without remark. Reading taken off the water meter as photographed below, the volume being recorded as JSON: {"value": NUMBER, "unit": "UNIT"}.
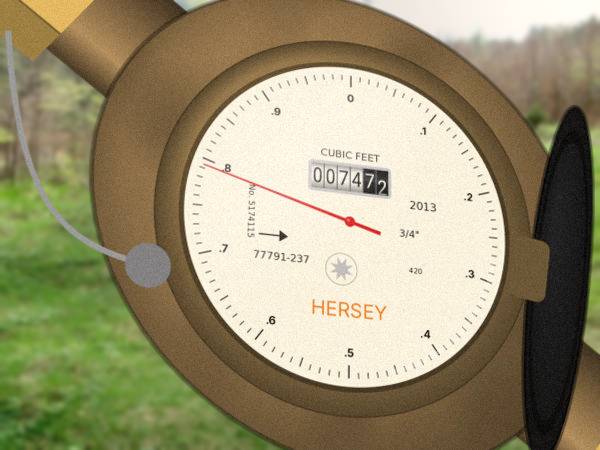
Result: {"value": 7471.79, "unit": "ft³"}
